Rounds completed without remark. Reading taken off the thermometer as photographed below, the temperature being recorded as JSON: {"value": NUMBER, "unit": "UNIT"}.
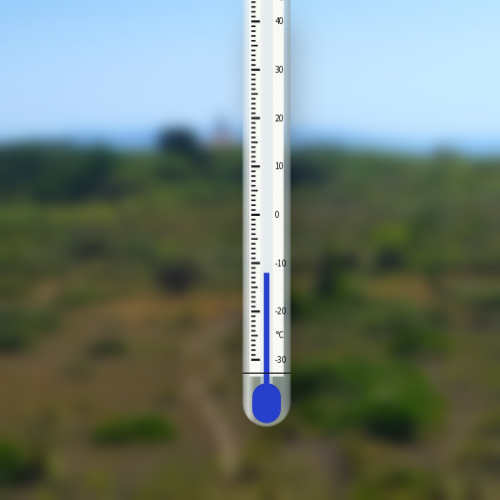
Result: {"value": -12, "unit": "°C"}
